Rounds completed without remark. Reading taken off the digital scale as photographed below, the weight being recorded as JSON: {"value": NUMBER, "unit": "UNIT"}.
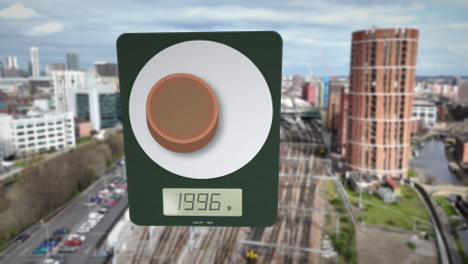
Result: {"value": 1996, "unit": "g"}
